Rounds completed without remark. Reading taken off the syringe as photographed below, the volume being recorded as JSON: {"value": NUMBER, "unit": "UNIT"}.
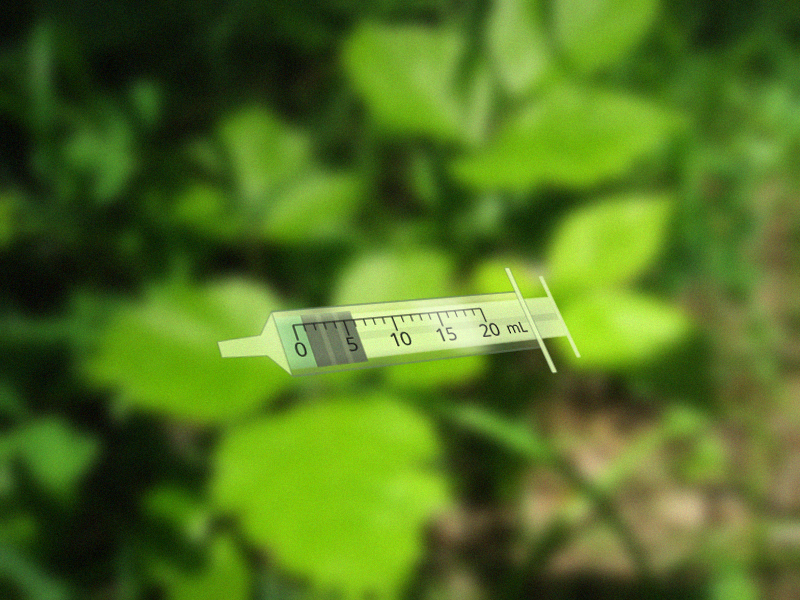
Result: {"value": 1, "unit": "mL"}
